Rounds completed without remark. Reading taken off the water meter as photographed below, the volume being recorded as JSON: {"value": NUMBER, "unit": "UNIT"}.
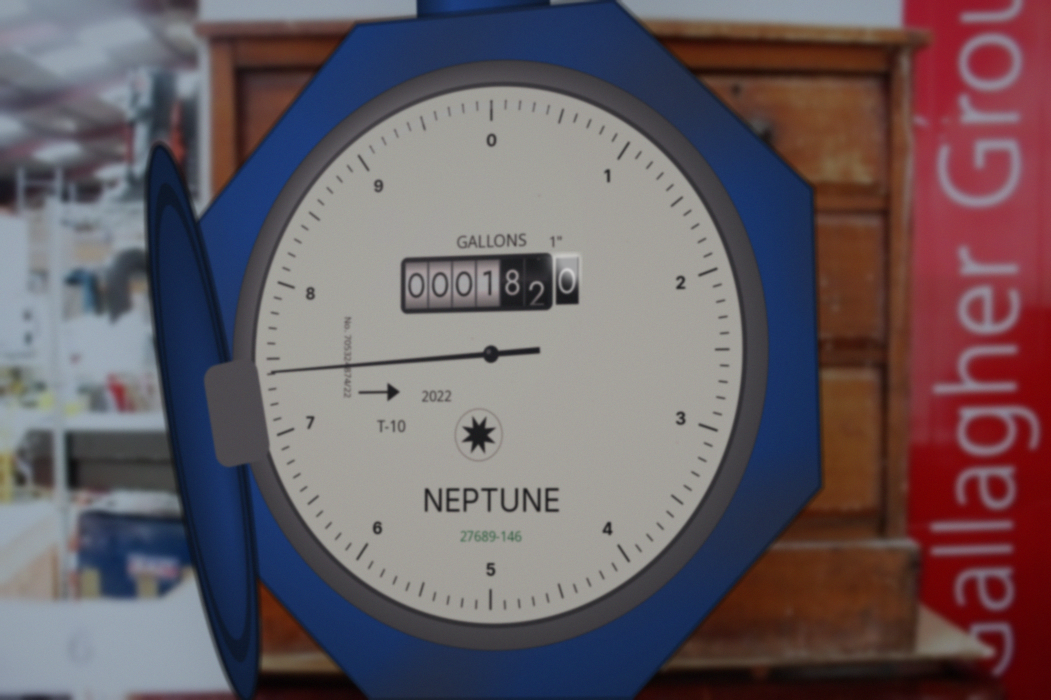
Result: {"value": 1817.4, "unit": "gal"}
